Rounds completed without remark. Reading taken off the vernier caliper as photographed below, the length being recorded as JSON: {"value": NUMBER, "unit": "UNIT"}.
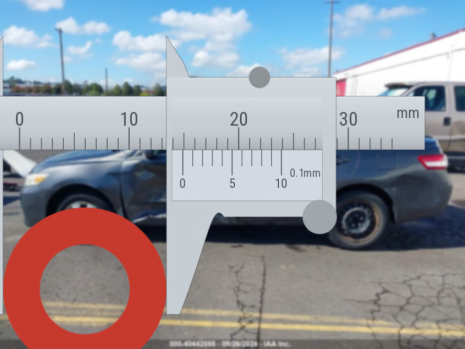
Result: {"value": 14.9, "unit": "mm"}
